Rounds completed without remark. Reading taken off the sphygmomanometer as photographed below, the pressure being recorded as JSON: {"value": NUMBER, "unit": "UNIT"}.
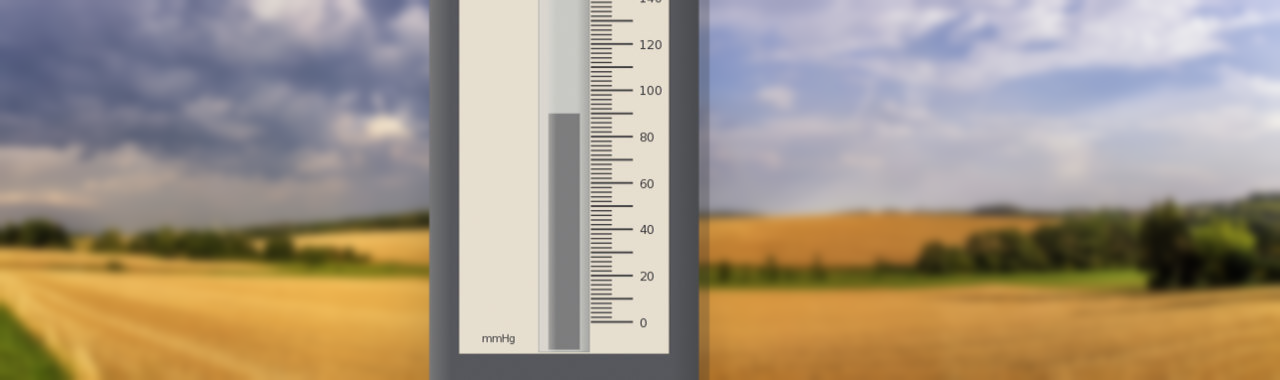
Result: {"value": 90, "unit": "mmHg"}
